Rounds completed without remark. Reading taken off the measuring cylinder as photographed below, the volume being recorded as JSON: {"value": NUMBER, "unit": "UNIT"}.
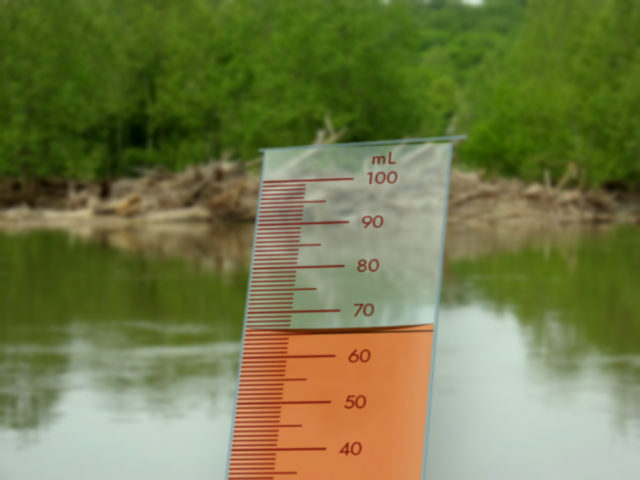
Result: {"value": 65, "unit": "mL"}
